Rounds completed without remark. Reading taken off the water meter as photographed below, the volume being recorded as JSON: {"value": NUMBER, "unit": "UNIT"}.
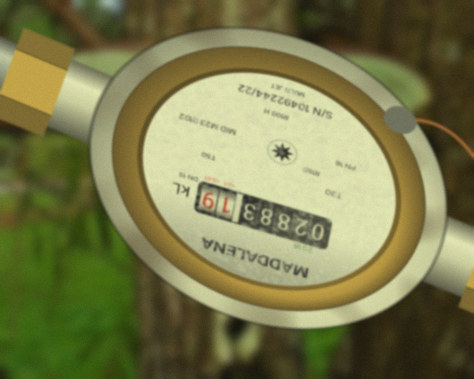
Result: {"value": 2883.19, "unit": "kL"}
